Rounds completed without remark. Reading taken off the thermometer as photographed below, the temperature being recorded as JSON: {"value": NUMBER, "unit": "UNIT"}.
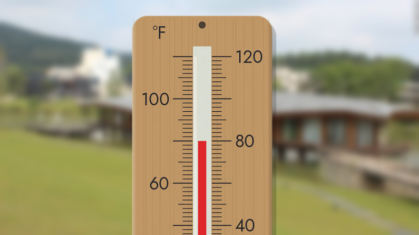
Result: {"value": 80, "unit": "°F"}
